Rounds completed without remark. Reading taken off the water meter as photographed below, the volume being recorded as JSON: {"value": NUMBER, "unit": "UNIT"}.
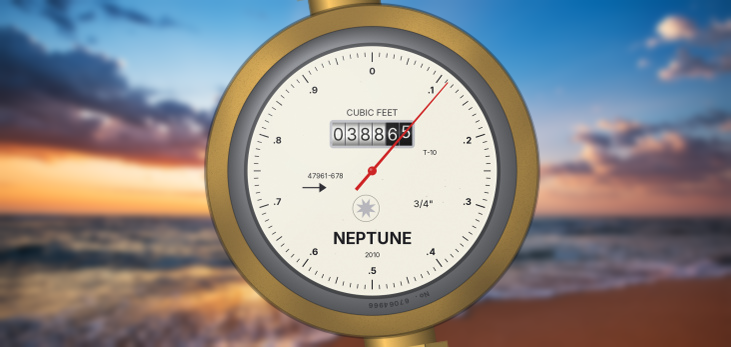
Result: {"value": 38865.11, "unit": "ft³"}
